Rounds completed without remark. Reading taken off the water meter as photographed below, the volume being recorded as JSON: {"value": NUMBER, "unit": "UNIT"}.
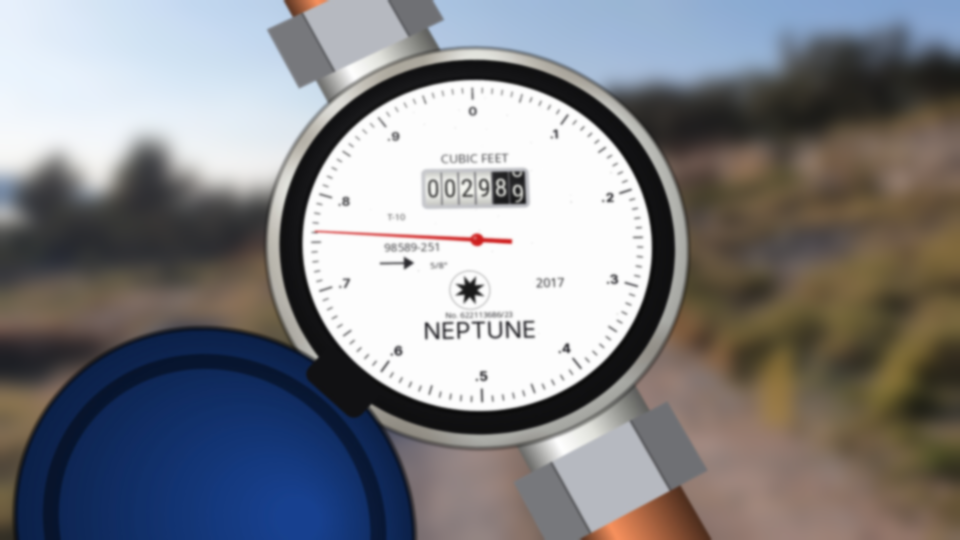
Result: {"value": 2988.76, "unit": "ft³"}
